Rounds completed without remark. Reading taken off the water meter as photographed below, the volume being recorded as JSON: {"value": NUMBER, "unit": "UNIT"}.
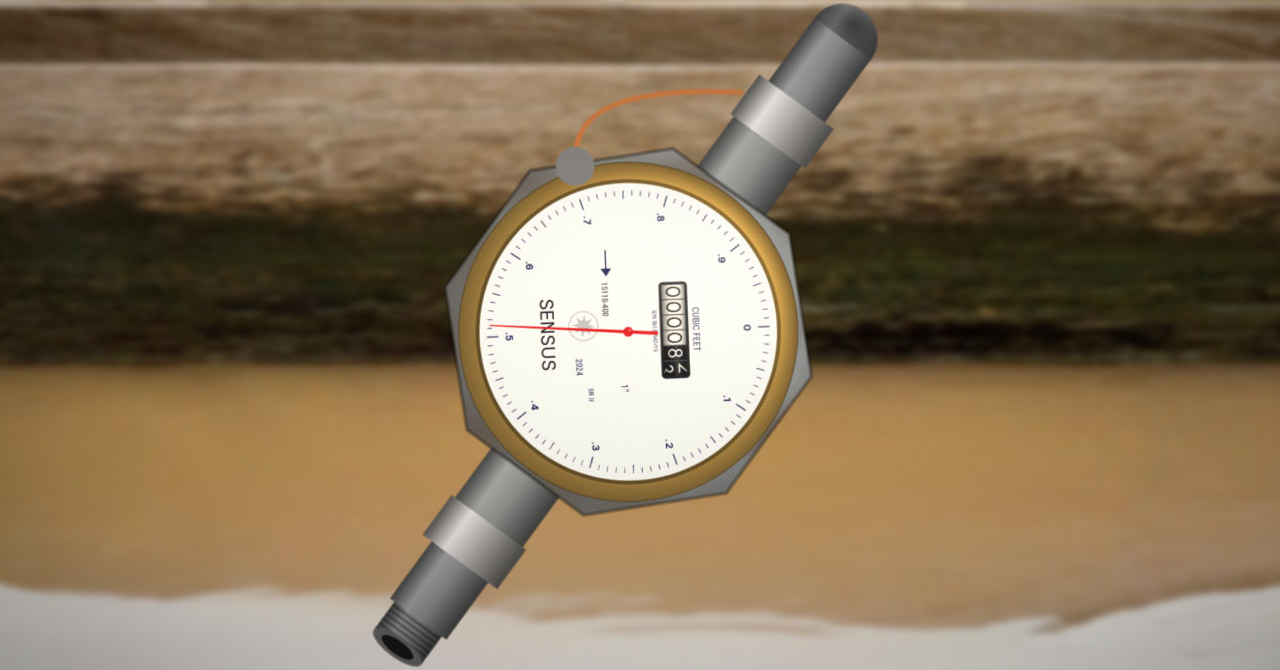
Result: {"value": 82.51, "unit": "ft³"}
